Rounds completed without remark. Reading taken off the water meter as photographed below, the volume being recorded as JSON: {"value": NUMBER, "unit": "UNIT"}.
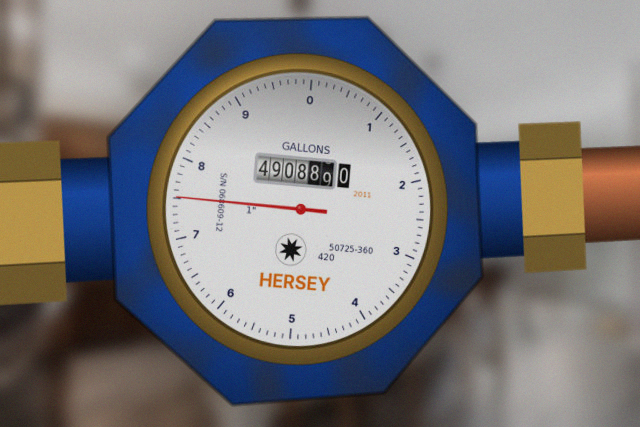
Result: {"value": 4908887.5, "unit": "gal"}
